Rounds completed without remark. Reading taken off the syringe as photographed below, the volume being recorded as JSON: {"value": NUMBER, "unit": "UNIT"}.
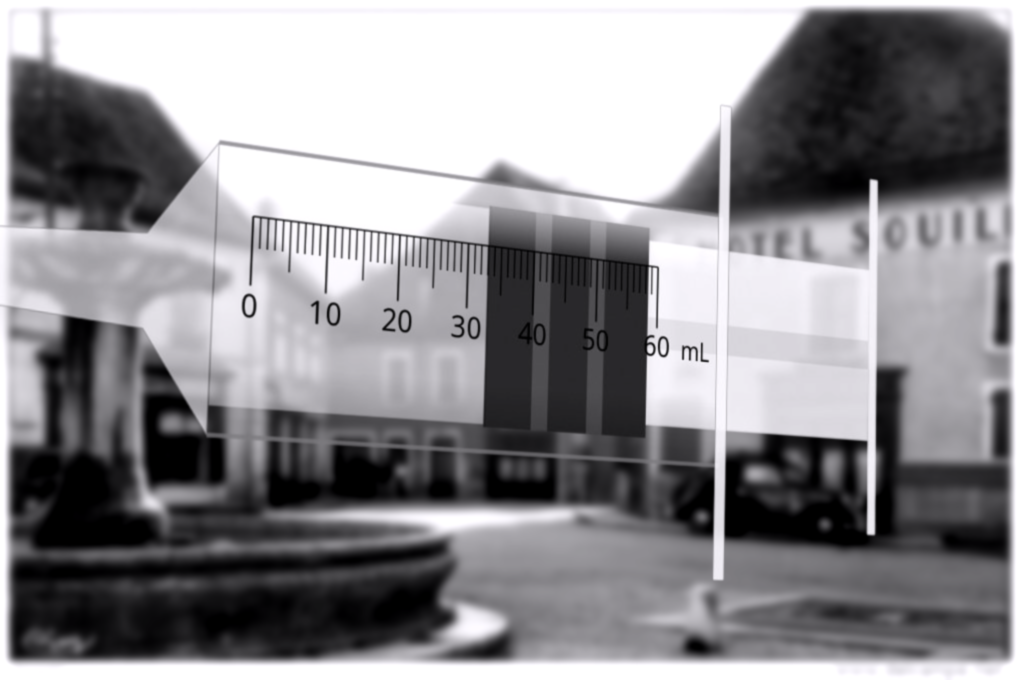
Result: {"value": 33, "unit": "mL"}
